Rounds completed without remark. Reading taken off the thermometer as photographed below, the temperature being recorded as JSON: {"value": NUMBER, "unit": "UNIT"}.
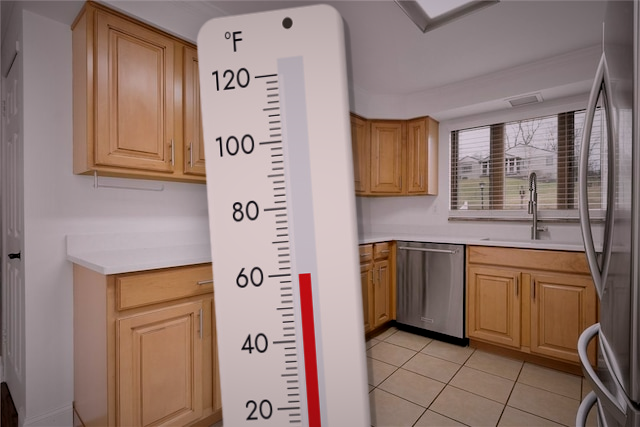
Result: {"value": 60, "unit": "°F"}
